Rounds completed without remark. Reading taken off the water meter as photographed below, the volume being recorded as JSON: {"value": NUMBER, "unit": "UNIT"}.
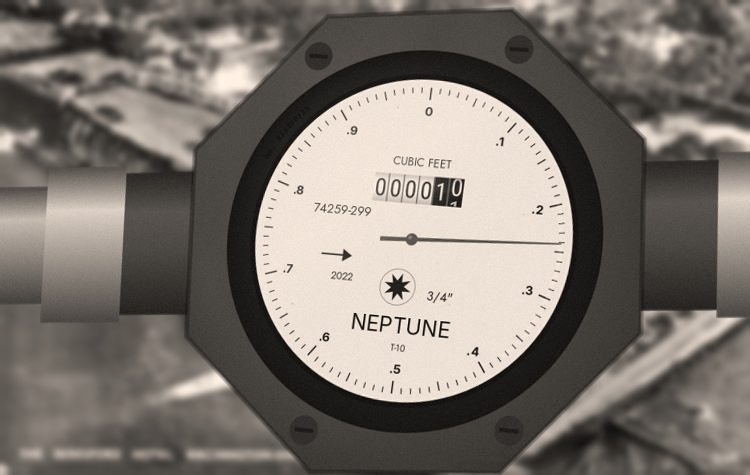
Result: {"value": 10.24, "unit": "ft³"}
